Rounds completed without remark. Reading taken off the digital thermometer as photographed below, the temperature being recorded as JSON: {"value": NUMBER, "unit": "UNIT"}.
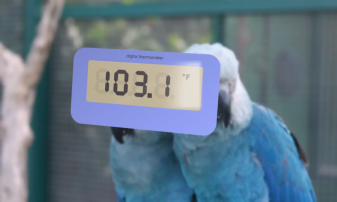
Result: {"value": 103.1, "unit": "°F"}
